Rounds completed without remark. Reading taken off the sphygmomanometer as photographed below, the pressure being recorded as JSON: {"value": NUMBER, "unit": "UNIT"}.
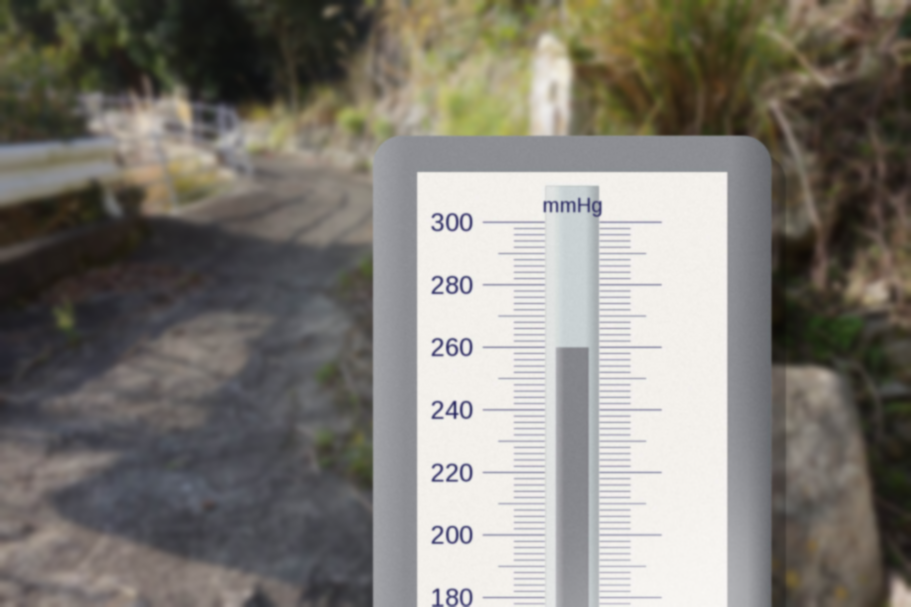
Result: {"value": 260, "unit": "mmHg"}
